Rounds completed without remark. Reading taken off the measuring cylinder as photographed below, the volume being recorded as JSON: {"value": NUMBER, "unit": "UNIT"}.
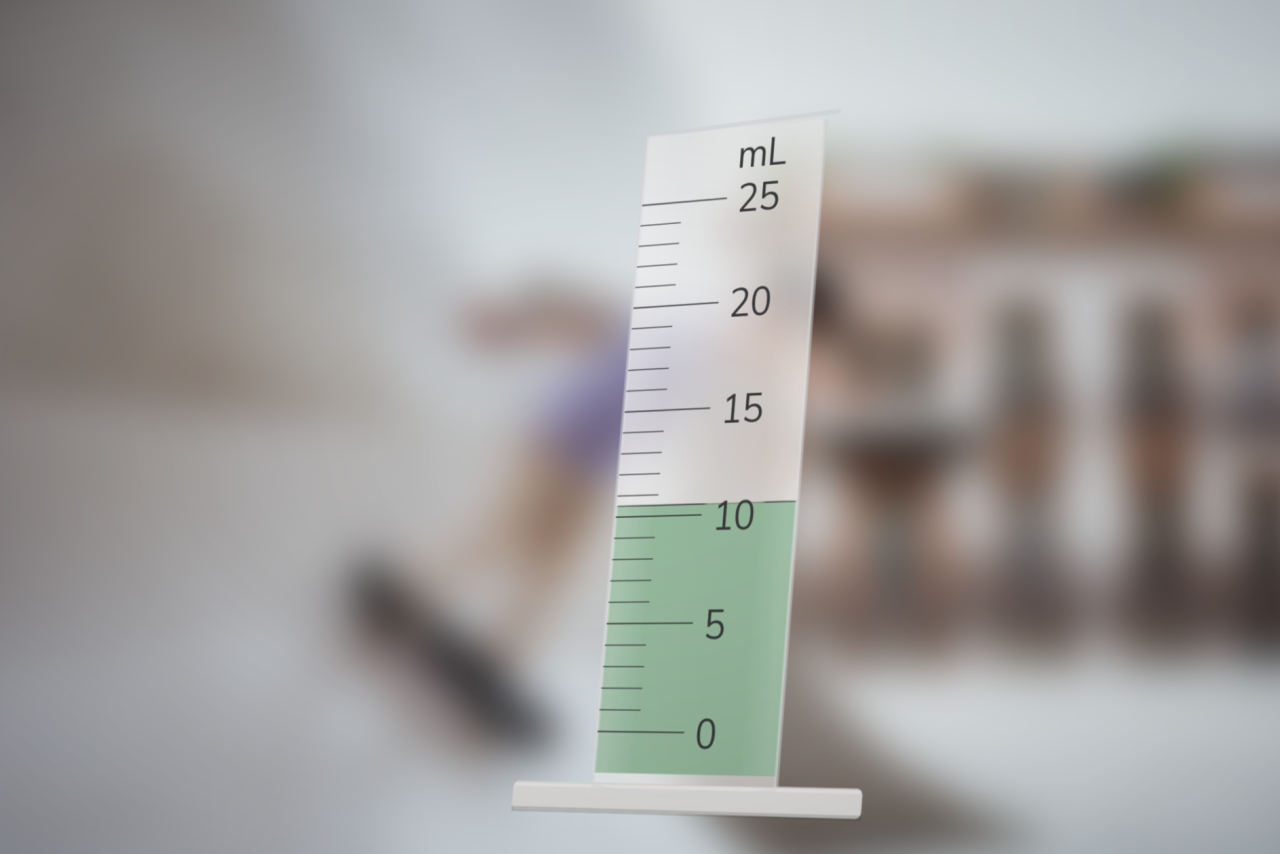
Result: {"value": 10.5, "unit": "mL"}
